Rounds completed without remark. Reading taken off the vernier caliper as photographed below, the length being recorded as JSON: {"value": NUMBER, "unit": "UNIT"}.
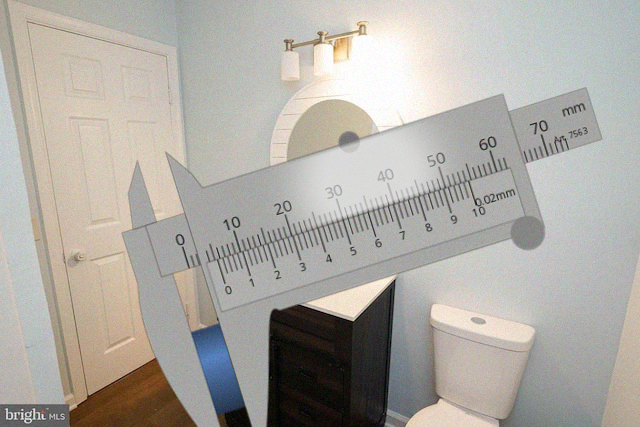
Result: {"value": 5.5, "unit": "mm"}
